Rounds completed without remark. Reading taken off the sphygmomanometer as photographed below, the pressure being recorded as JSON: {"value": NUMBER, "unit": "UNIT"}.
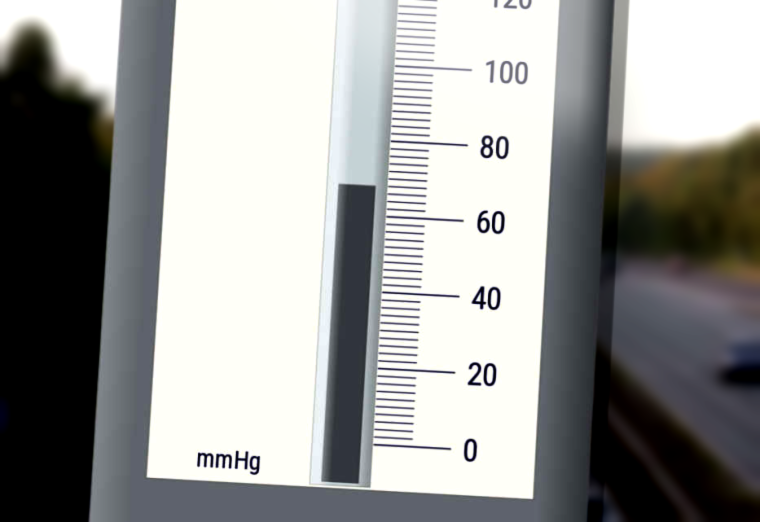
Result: {"value": 68, "unit": "mmHg"}
